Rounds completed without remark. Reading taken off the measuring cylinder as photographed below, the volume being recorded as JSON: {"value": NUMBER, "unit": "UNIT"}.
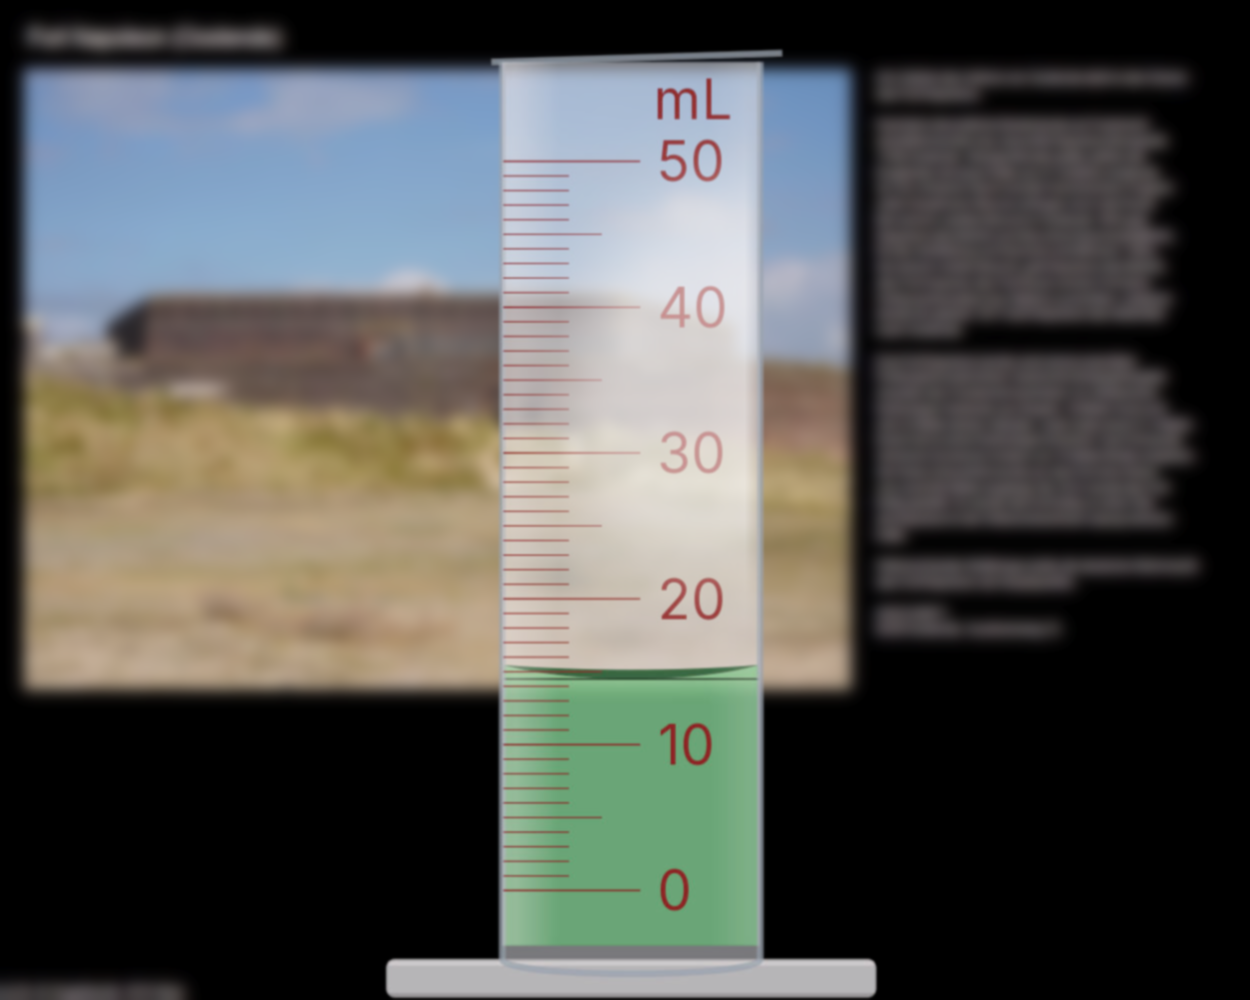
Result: {"value": 14.5, "unit": "mL"}
